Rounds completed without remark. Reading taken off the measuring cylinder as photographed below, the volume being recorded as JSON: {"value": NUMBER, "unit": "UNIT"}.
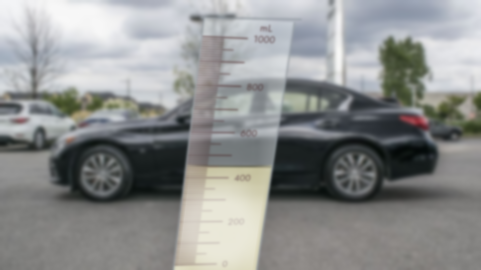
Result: {"value": 450, "unit": "mL"}
